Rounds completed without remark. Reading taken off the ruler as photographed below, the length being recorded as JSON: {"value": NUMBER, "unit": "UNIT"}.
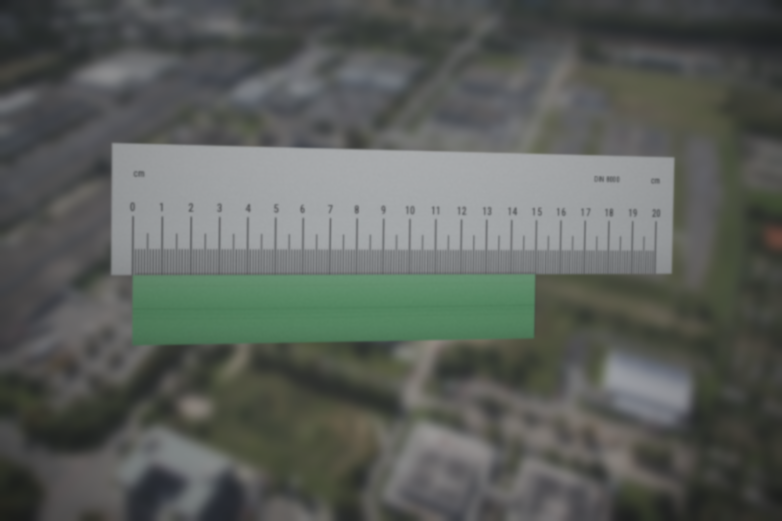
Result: {"value": 15, "unit": "cm"}
